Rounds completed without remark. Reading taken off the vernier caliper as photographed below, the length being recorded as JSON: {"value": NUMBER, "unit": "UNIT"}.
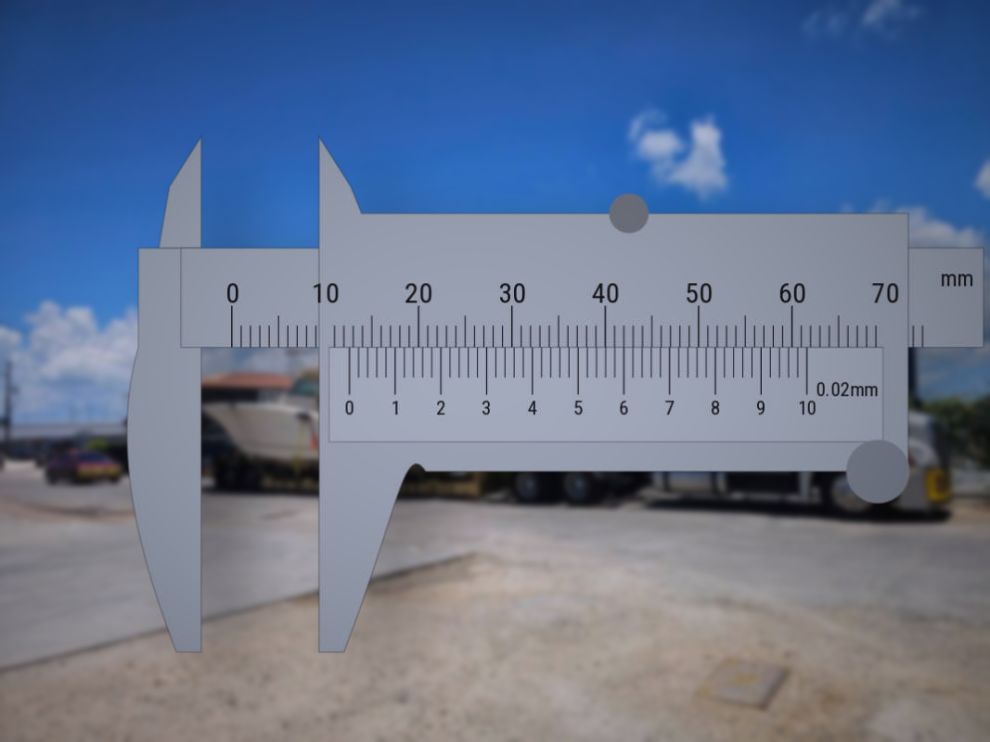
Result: {"value": 12.6, "unit": "mm"}
